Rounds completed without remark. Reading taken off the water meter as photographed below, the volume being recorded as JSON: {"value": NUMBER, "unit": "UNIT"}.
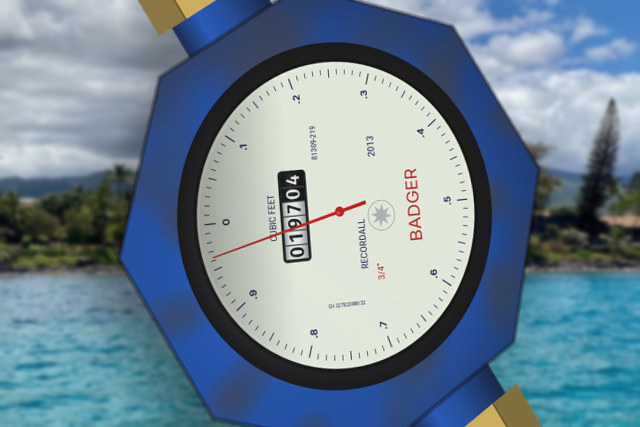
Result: {"value": 19703.96, "unit": "ft³"}
